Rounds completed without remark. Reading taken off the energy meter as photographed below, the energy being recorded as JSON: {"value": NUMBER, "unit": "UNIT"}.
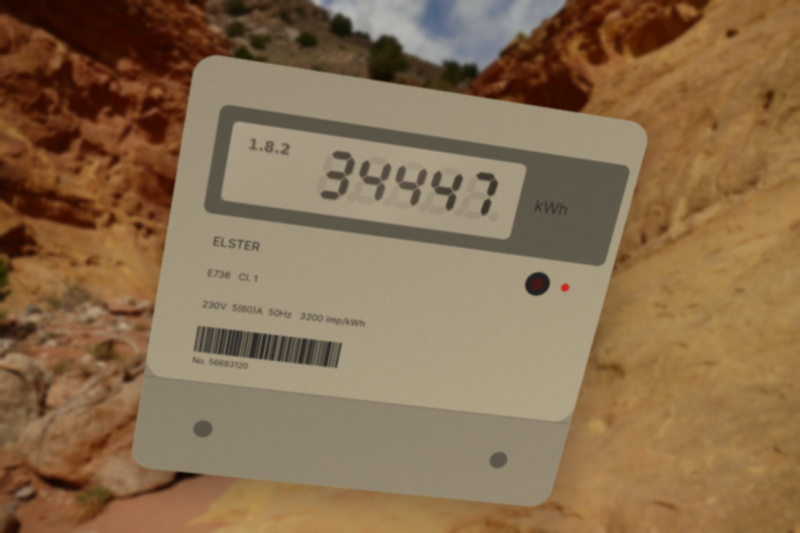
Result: {"value": 34447, "unit": "kWh"}
